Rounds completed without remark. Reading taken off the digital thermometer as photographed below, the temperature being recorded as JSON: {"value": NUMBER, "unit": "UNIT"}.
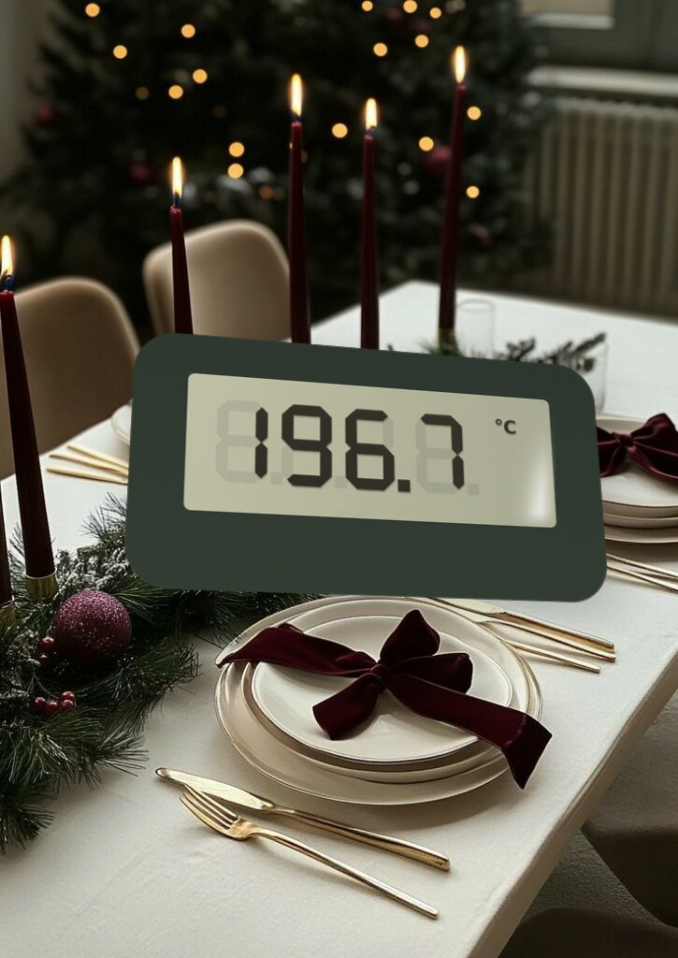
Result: {"value": 196.7, "unit": "°C"}
